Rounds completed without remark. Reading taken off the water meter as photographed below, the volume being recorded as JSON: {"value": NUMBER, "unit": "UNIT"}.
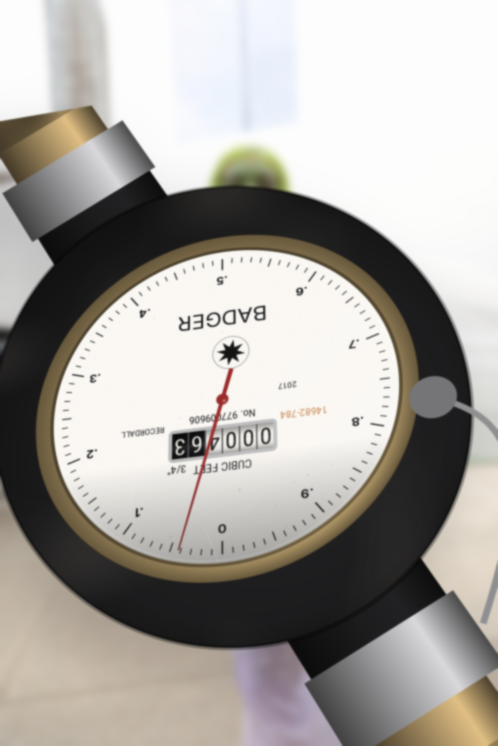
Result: {"value": 463.04, "unit": "ft³"}
